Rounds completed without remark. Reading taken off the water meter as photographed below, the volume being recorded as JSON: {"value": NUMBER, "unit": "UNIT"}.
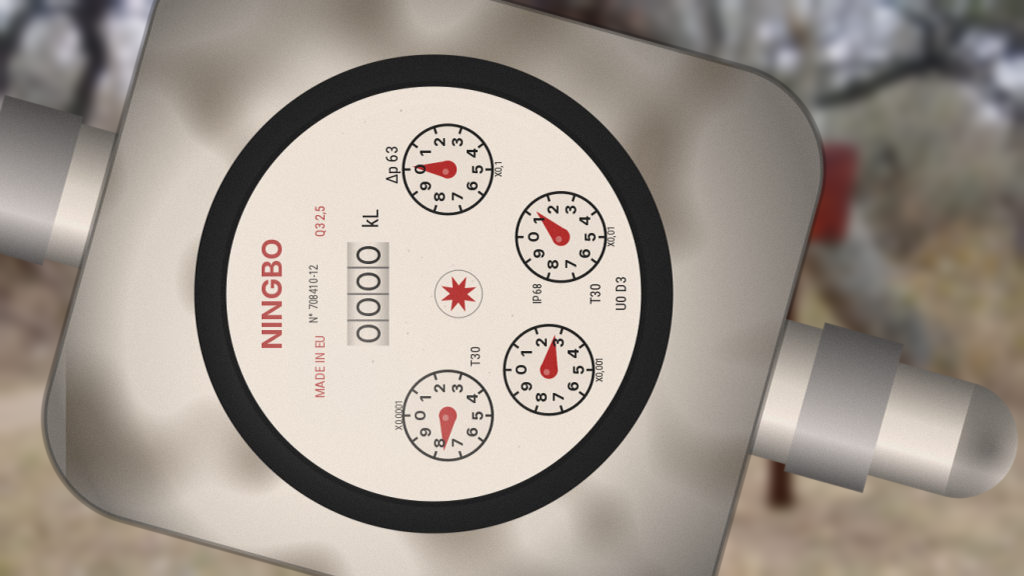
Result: {"value": 0.0127, "unit": "kL"}
